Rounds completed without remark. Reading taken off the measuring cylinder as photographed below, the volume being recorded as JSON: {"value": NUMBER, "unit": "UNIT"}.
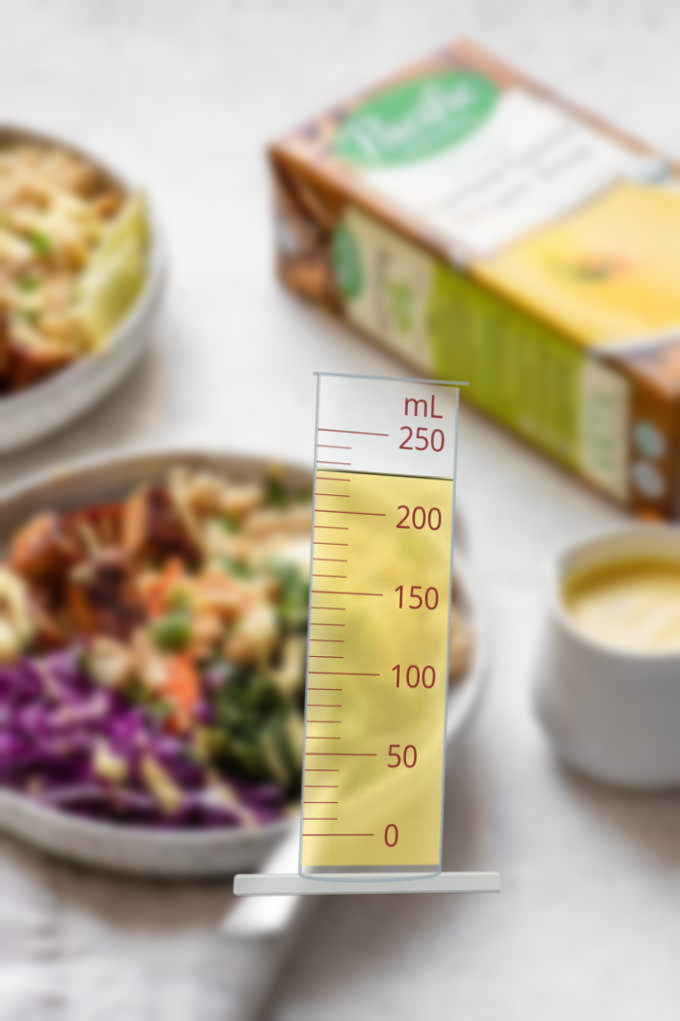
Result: {"value": 225, "unit": "mL"}
